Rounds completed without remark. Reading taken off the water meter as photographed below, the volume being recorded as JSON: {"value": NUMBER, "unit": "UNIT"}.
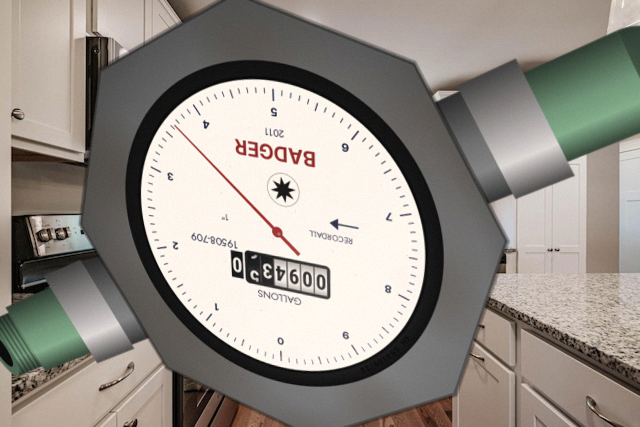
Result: {"value": 94353.6, "unit": "gal"}
